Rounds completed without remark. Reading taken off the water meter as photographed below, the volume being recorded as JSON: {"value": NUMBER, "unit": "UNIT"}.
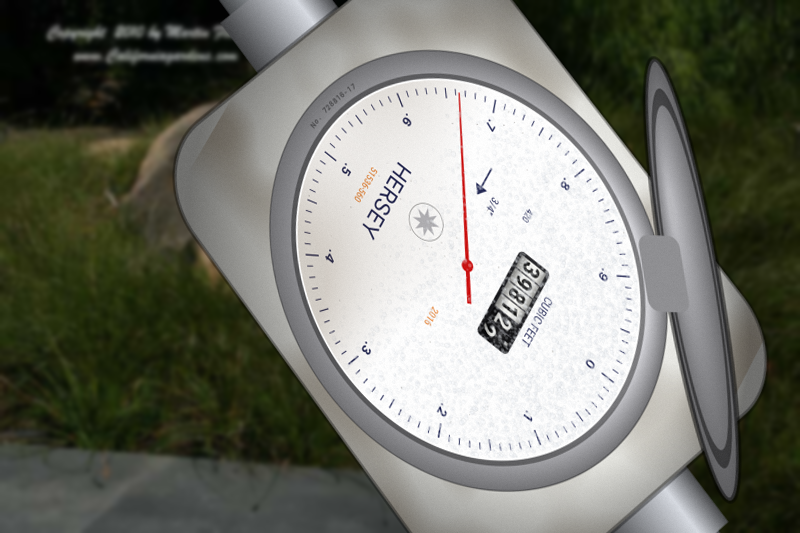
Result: {"value": 398121.66, "unit": "ft³"}
